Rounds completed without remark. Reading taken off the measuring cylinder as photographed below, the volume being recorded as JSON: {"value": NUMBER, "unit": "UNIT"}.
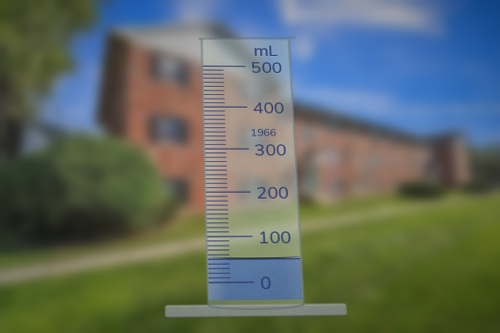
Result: {"value": 50, "unit": "mL"}
